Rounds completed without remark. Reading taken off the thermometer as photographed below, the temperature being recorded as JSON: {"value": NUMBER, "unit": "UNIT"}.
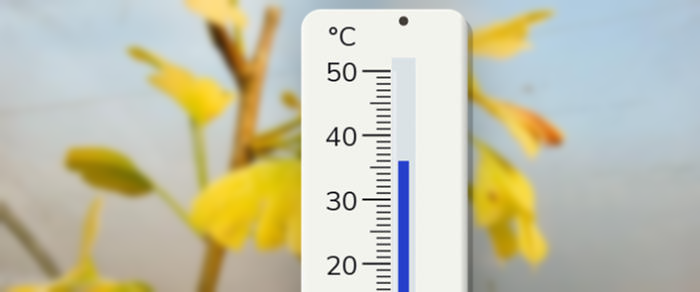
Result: {"value": 36, "unit": "°C"}
